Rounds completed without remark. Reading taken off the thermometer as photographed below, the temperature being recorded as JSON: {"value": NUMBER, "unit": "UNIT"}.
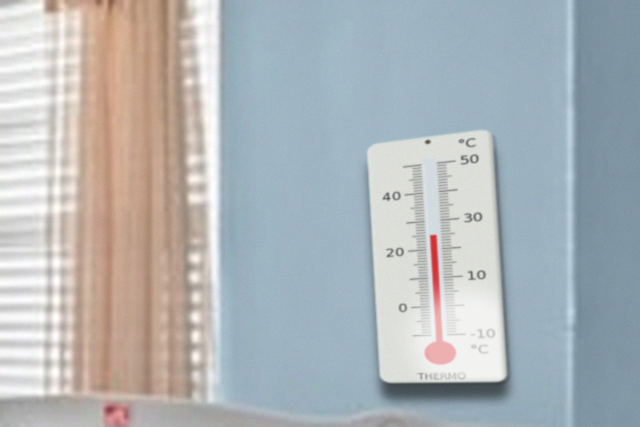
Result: {"value": 25, "unit": "°C"}
